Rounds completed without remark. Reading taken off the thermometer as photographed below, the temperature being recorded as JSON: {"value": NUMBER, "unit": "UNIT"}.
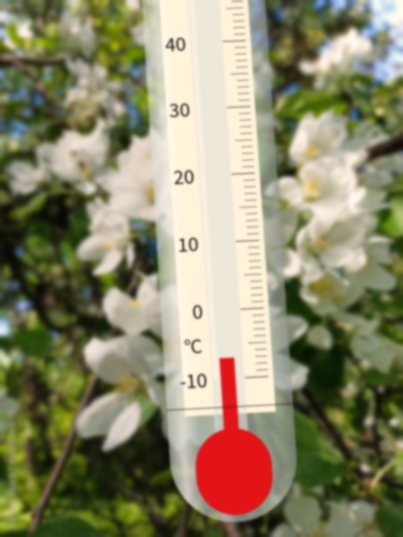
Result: {"value": -7, "unit": "°C"}
